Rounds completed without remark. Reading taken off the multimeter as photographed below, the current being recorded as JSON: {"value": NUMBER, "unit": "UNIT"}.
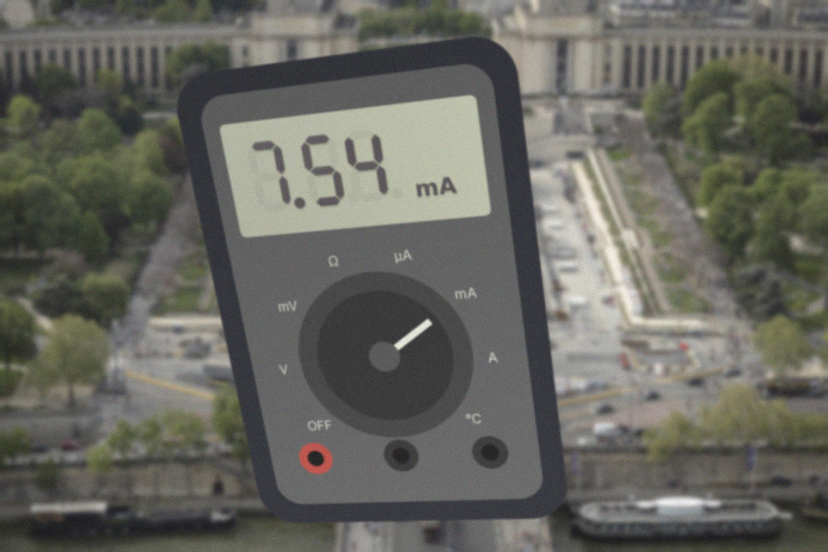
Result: {"value": 7.54, "unit": "mA"}
